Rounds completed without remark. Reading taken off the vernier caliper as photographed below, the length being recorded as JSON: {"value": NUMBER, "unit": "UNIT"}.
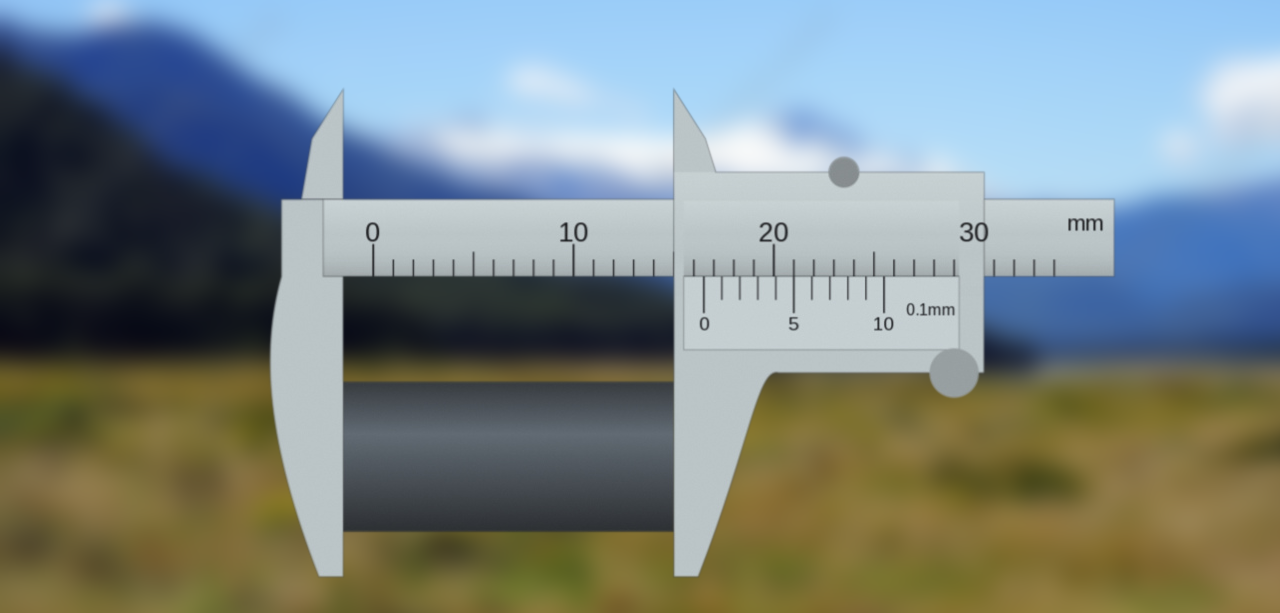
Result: {"value": 16.5, "unit": "mm"}
